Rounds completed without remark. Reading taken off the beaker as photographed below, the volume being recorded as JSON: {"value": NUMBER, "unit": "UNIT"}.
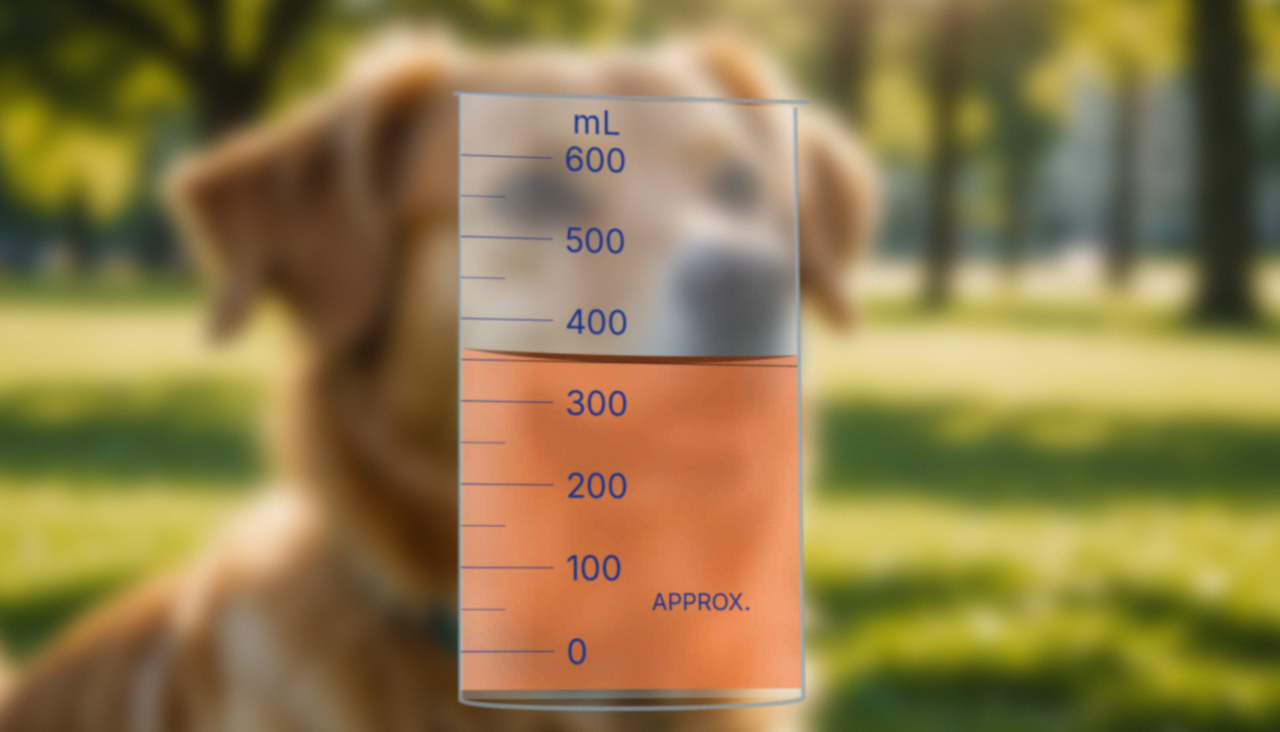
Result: {"value": 350, "unit": "mL"}
